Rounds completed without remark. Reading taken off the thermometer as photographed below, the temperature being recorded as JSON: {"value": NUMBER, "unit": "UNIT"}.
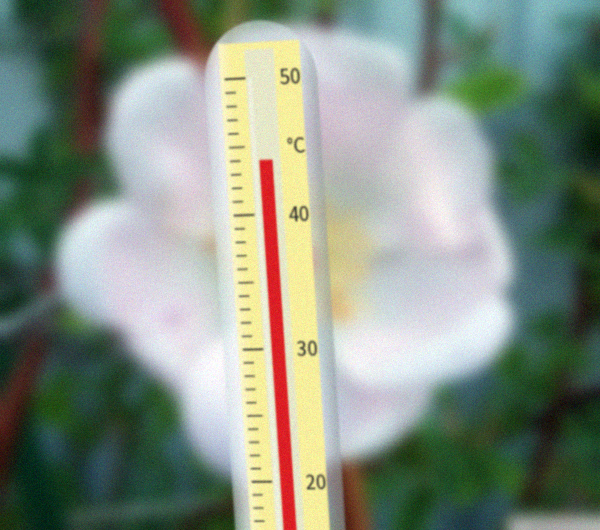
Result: {"value": 44, "unit": "°C"}
